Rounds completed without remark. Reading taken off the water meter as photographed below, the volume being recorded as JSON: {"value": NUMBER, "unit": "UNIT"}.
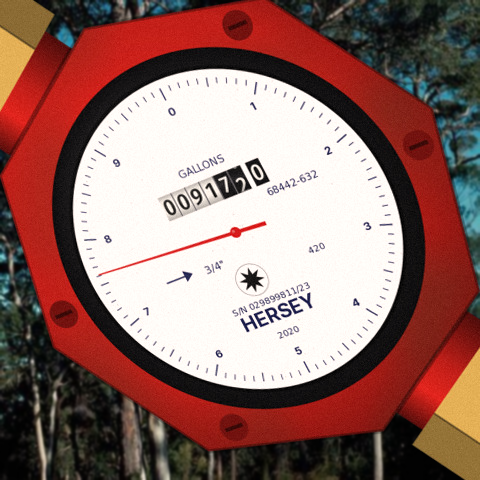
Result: {"value": 91717.6, "unit": "gal"}
